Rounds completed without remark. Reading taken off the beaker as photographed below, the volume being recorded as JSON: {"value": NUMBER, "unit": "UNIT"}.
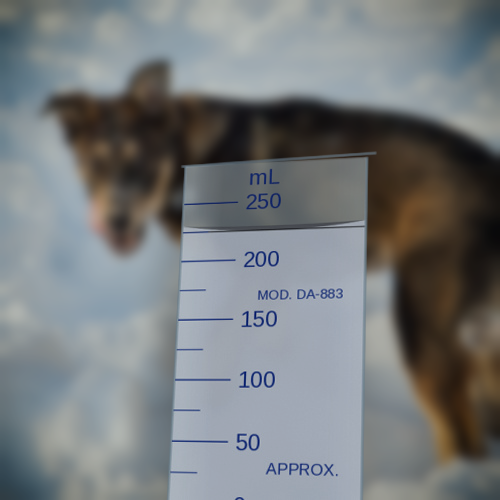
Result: {"value": 225, "unit": "mL"}
